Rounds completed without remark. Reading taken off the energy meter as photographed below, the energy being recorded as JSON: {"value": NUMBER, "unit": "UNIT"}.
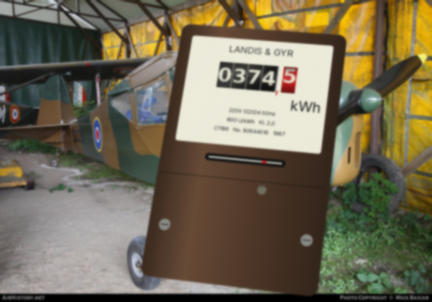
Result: {"value": 374.5, "unit": "kWh"}
